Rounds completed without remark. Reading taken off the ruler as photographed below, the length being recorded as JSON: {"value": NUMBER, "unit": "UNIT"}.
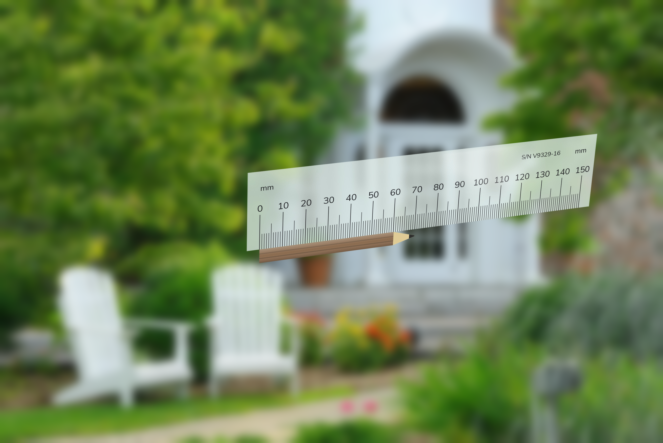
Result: {"value": 70, "unit": "mm"}
